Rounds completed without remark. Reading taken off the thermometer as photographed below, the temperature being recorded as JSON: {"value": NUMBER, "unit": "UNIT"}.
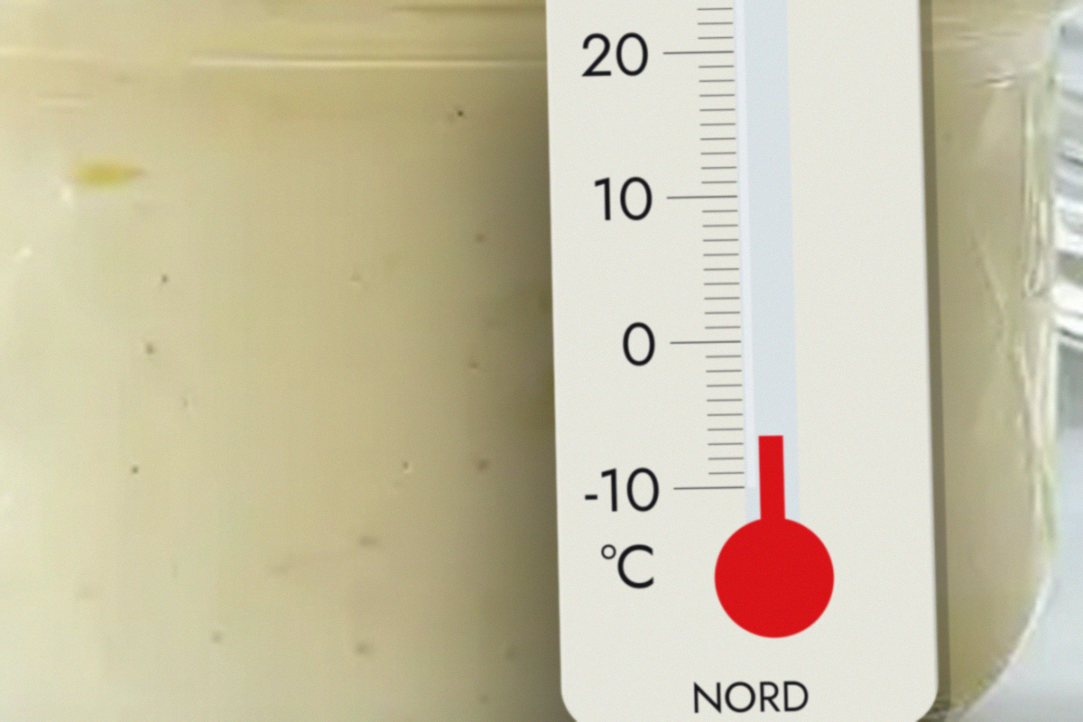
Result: {"value": -6.5, "unit": "°C"}
